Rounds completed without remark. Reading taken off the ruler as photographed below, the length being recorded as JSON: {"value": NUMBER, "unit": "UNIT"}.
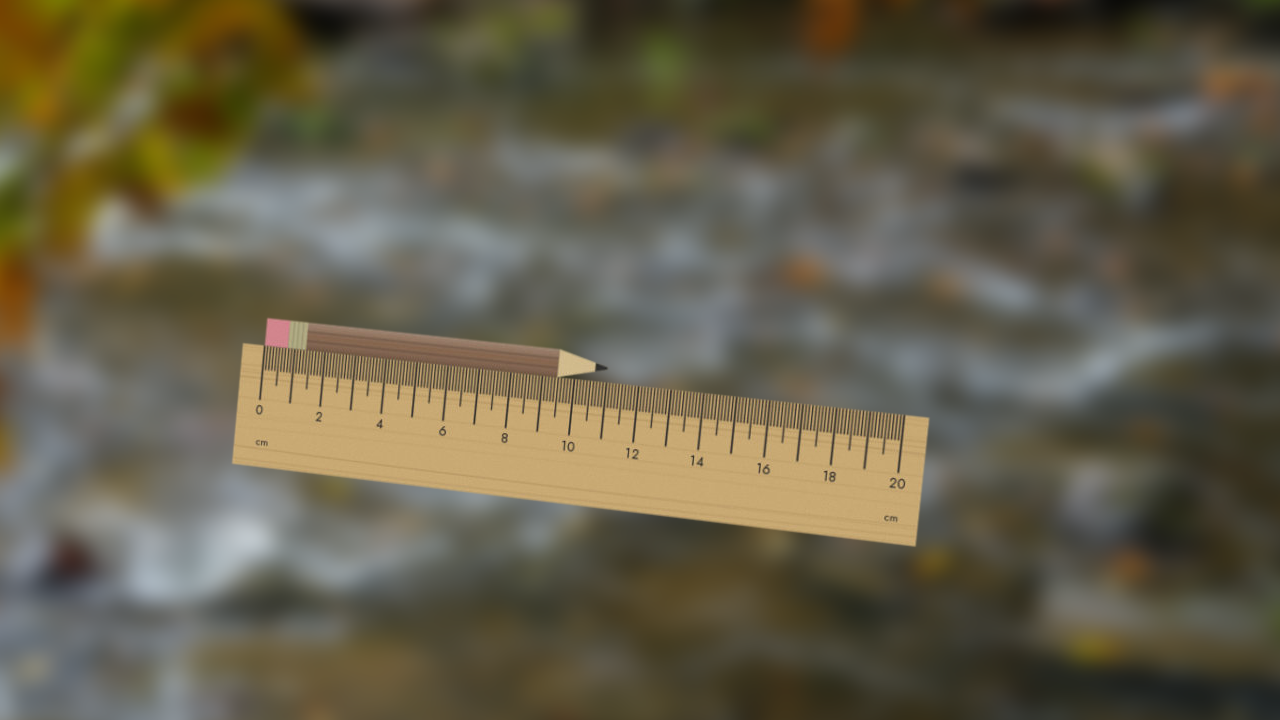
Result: {"value": 11, "unit": "cm"}
